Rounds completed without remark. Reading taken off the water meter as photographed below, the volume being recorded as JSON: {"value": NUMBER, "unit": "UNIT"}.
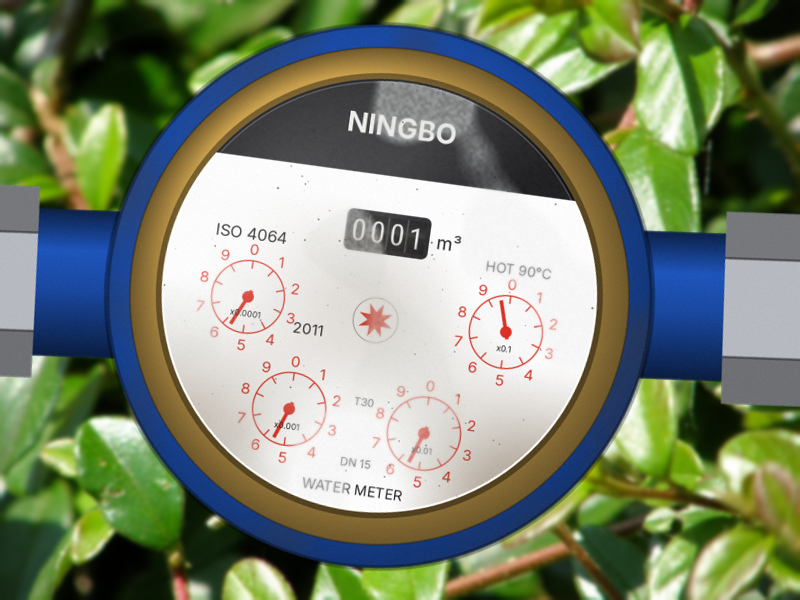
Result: {"value": 0.9555, "unit": "m³"}
